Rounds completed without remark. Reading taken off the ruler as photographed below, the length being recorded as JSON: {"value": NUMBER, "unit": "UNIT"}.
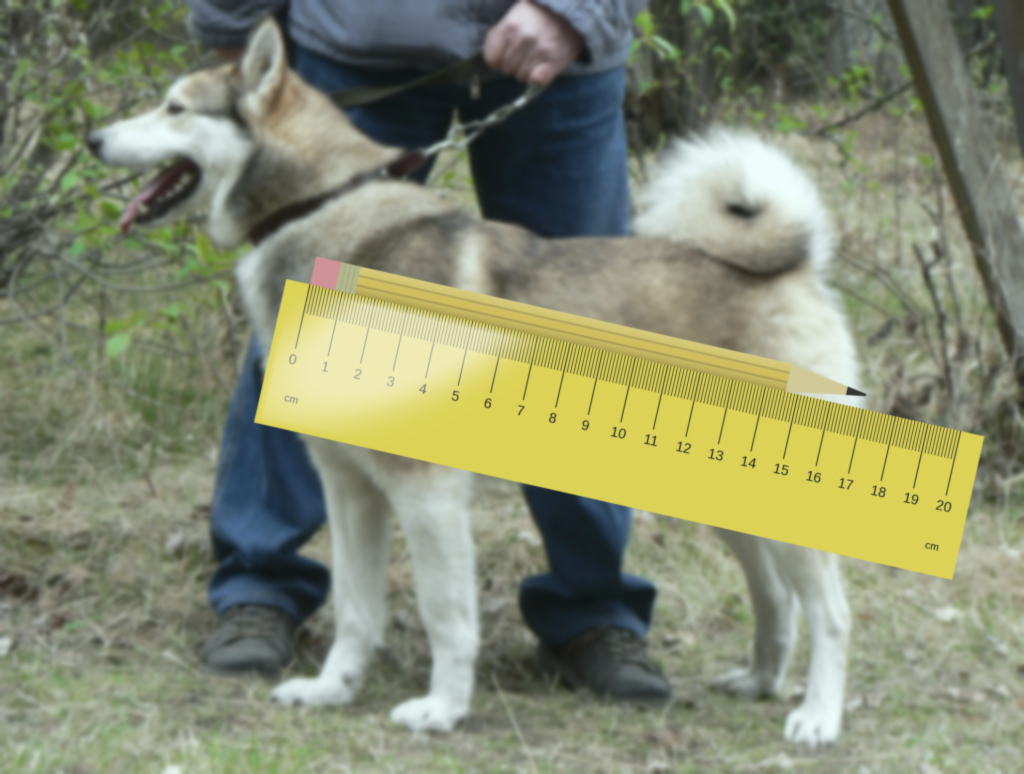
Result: {"value": 17, "unit": "cm"}
